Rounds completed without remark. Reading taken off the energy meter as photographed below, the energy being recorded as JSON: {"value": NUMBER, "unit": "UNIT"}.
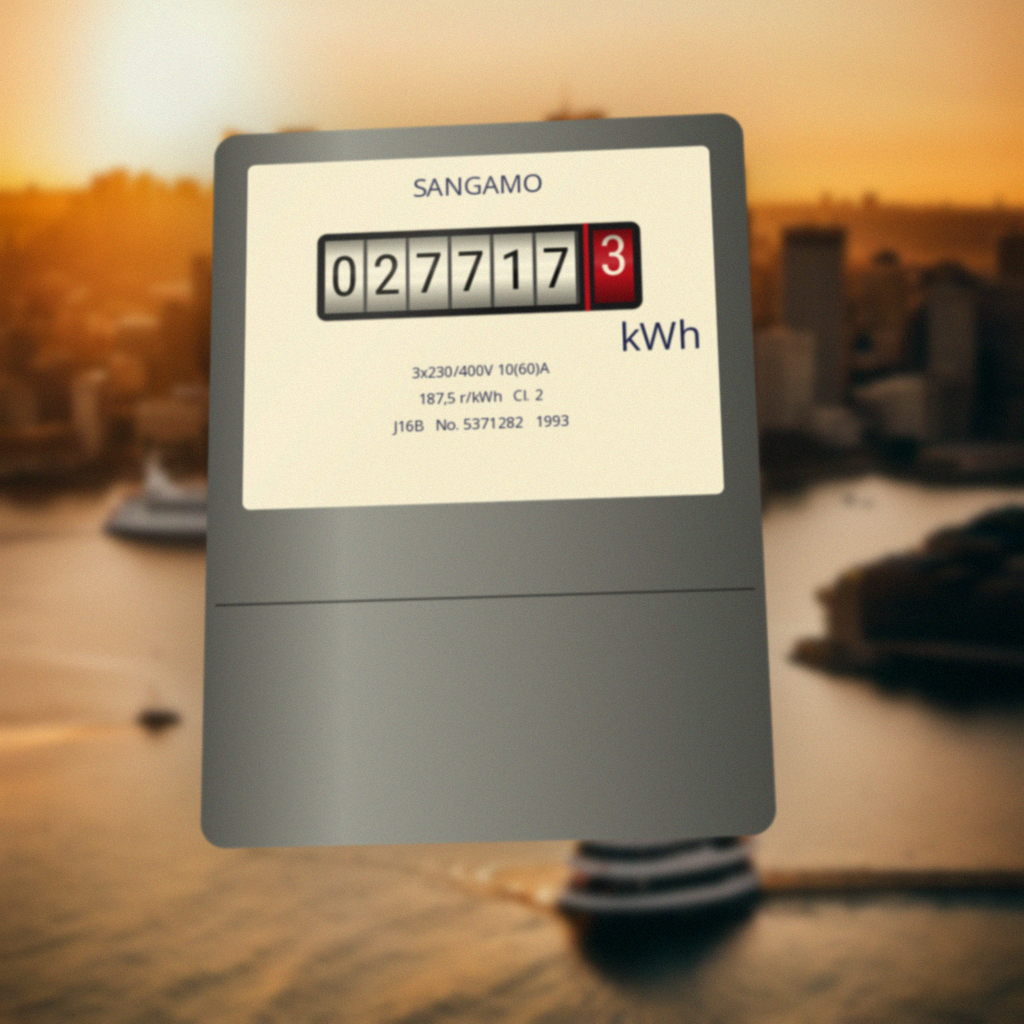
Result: {"value": 27717.3, "unit": "kWh"}
